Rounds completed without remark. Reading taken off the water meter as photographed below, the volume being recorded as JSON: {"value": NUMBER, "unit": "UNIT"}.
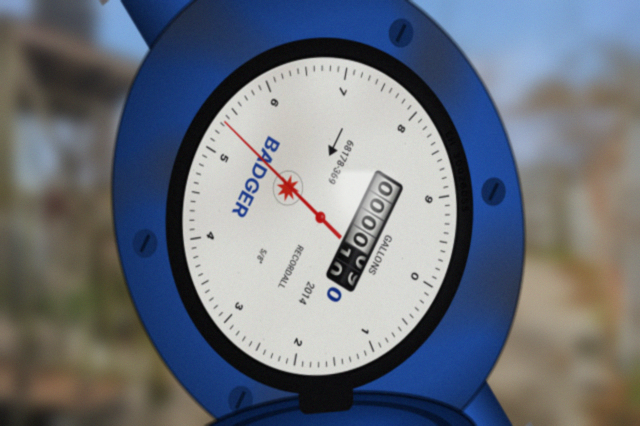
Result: {"value": 95.3, "unit": "gal"}
